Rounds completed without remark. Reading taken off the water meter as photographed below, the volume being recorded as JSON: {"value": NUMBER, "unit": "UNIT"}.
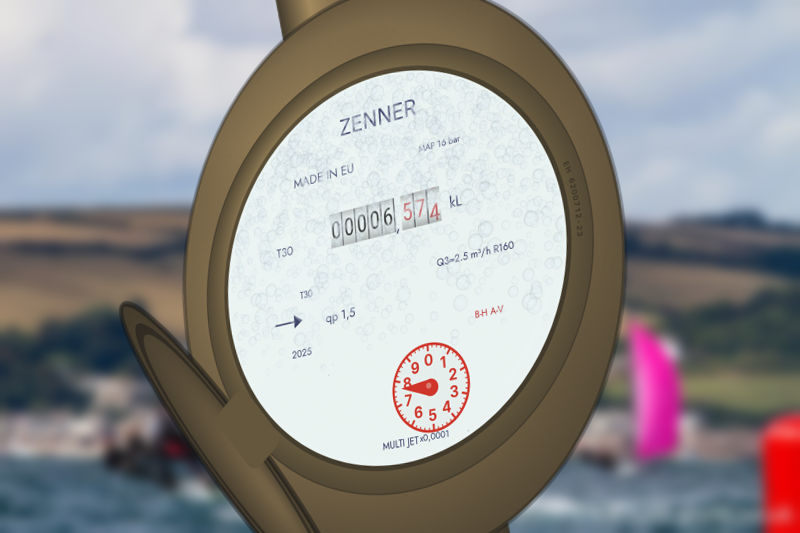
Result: {"value": 6.5737, "unit": "kL"}
